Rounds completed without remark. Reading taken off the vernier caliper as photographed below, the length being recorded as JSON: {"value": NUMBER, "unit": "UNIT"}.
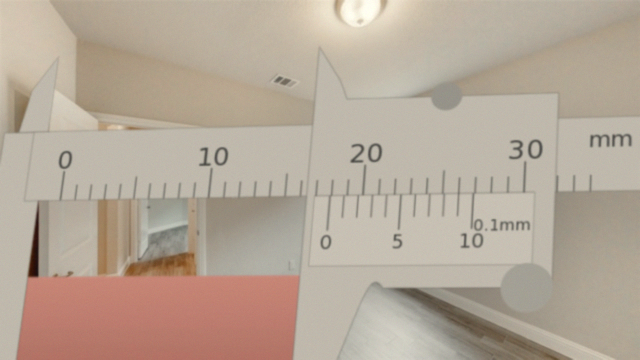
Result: {"value": 17.9, "unit": "mm"}
